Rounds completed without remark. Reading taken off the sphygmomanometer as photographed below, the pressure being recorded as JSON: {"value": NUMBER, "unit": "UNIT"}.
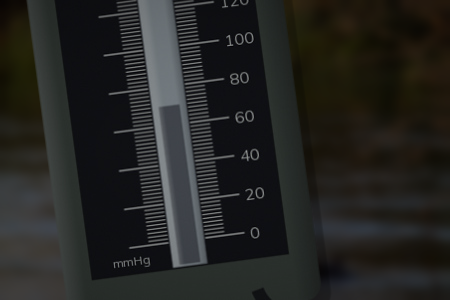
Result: {"value": 70, "unit": "mmHg"}
